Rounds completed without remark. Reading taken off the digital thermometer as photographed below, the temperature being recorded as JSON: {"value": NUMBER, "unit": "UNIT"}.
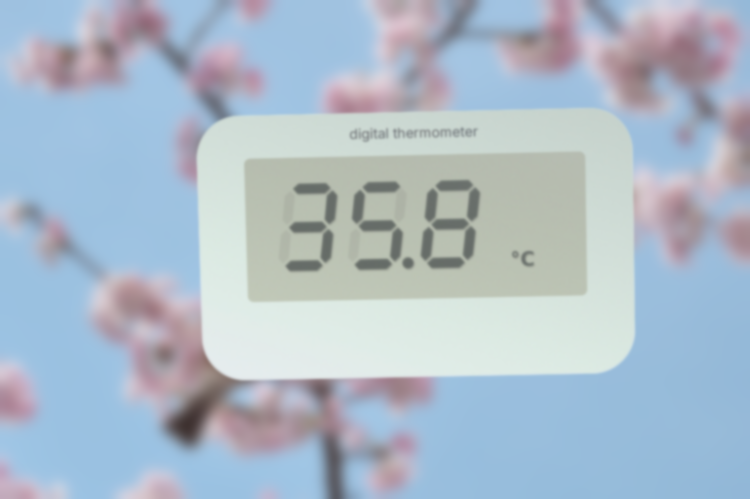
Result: {"value": 35.8, "unit": "°C"}
